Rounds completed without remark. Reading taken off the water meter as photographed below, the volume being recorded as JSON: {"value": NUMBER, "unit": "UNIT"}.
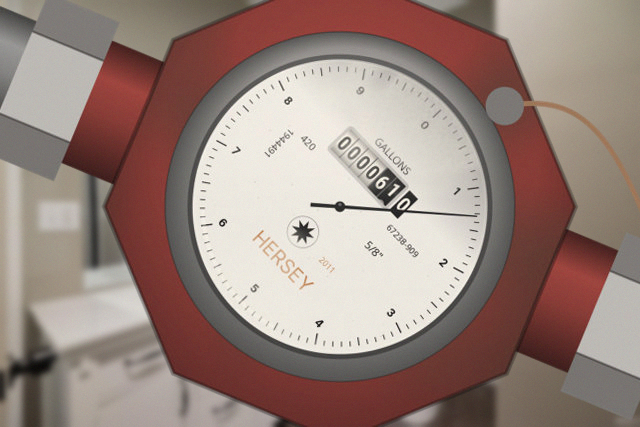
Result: {"value": 611.3, "unit": "gal"}
